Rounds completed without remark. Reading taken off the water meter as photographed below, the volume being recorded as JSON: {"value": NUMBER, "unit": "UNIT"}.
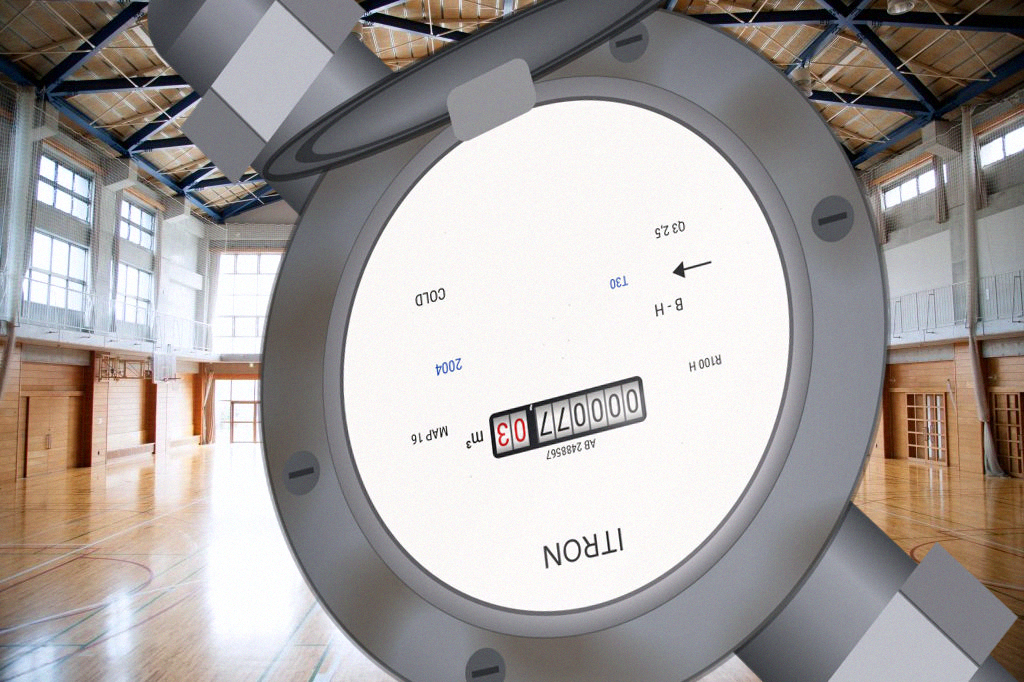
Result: {"value": 77.03, "unit": "m³"}
